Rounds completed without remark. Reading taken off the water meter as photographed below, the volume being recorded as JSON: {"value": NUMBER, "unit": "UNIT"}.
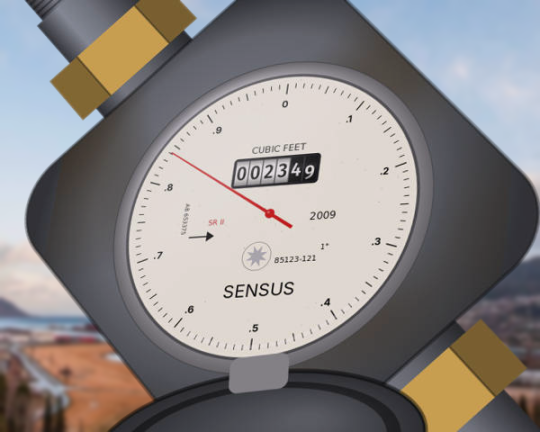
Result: {"value": 2348.84, "unit": "ft³"}
